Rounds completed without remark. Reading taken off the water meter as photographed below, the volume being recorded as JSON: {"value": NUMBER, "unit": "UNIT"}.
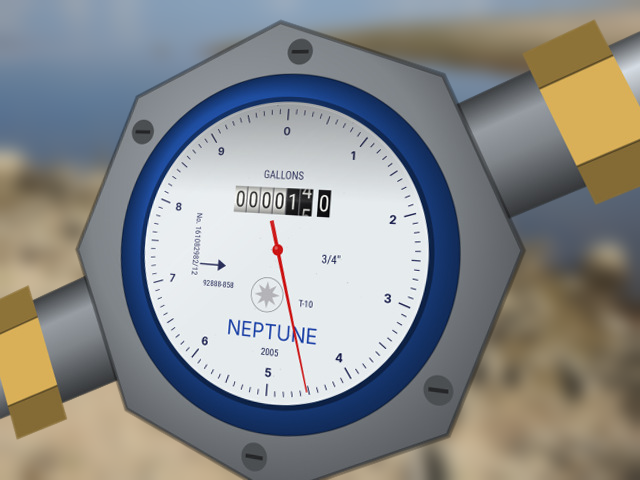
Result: {"value": 144.5, "unit": "gal"}
